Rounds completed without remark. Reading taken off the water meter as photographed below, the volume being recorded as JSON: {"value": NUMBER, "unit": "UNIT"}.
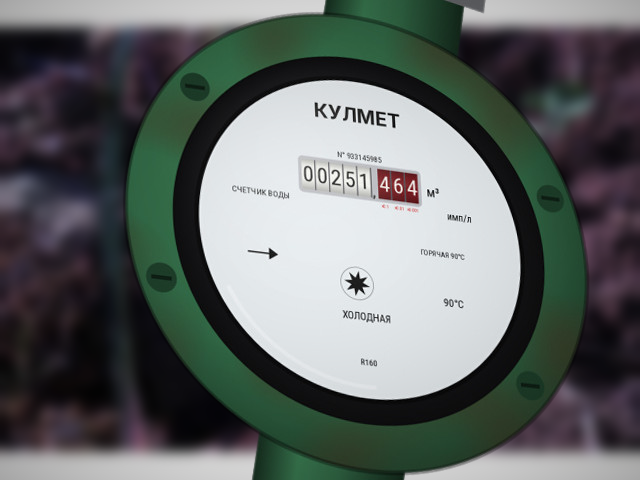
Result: {"value": 251.464, "unit": "m³"}
